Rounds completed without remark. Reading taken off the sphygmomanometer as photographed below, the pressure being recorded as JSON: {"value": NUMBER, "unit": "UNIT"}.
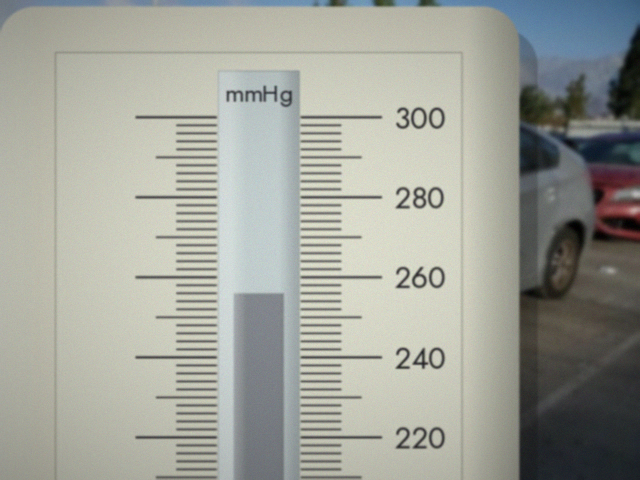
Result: {"value": 256, "unit": "mmHg"}
